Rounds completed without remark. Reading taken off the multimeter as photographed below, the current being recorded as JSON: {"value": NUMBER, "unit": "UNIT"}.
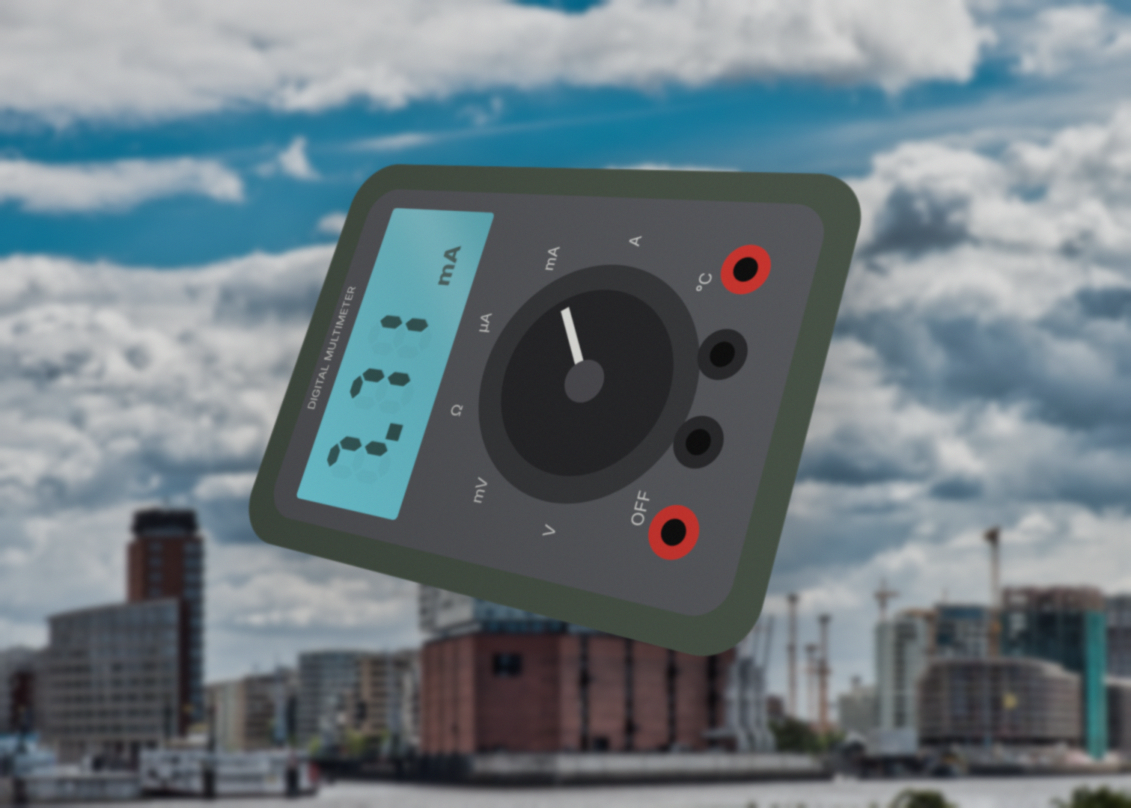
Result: {"value": 7.71, "unit": "mA"}
